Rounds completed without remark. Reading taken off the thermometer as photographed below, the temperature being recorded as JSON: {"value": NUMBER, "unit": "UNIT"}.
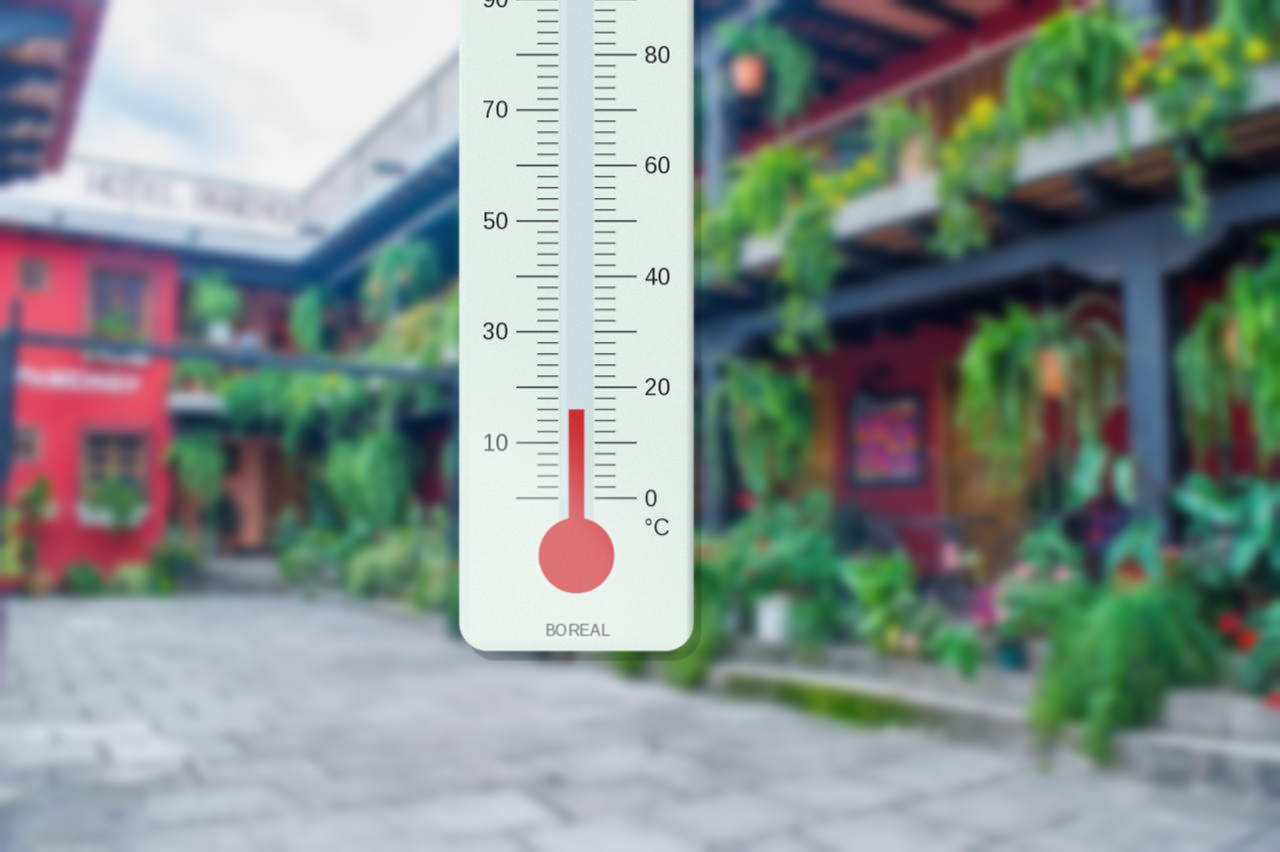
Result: {"value": 16, "unit": "°C"}
